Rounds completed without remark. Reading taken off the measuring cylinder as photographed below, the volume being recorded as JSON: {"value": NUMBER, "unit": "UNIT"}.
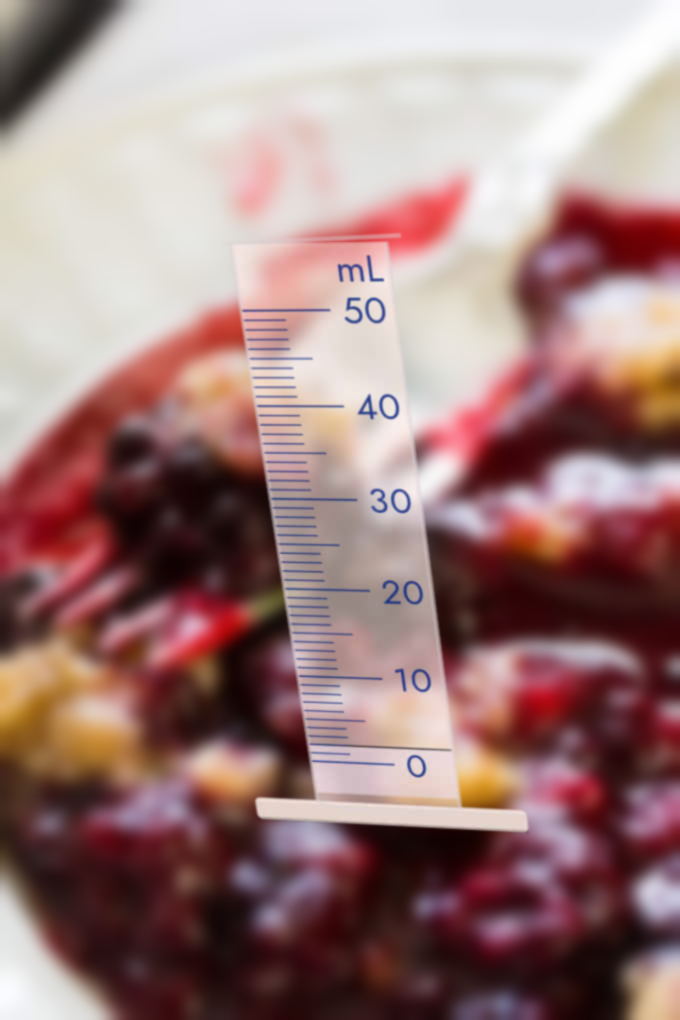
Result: {"value": 2, "unit": "mL"}
